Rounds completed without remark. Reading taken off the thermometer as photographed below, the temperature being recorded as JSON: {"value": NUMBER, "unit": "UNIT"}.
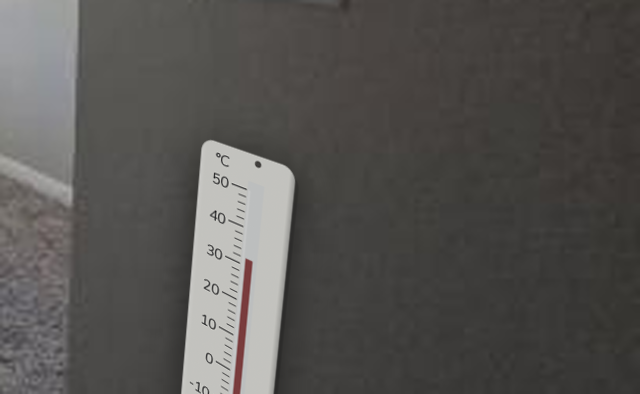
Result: {"value": 32, "unit": "°C"}
